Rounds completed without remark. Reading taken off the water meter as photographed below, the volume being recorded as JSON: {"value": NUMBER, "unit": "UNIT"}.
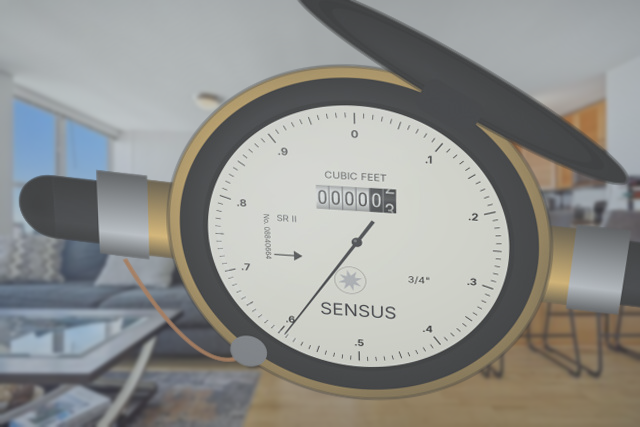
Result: {"value": 2.59, "unit": "ft³"}
